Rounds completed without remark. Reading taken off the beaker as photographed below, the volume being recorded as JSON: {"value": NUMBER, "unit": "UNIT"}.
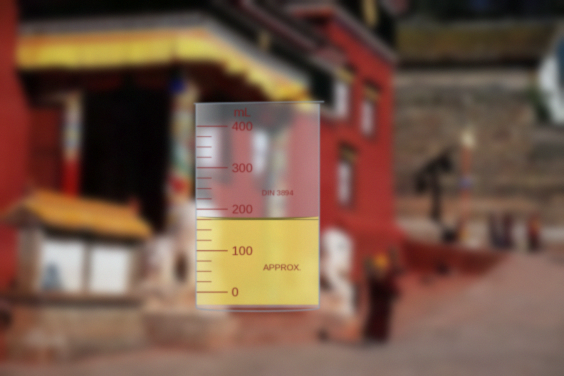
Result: {"value": 175, "unit": "mL"}
